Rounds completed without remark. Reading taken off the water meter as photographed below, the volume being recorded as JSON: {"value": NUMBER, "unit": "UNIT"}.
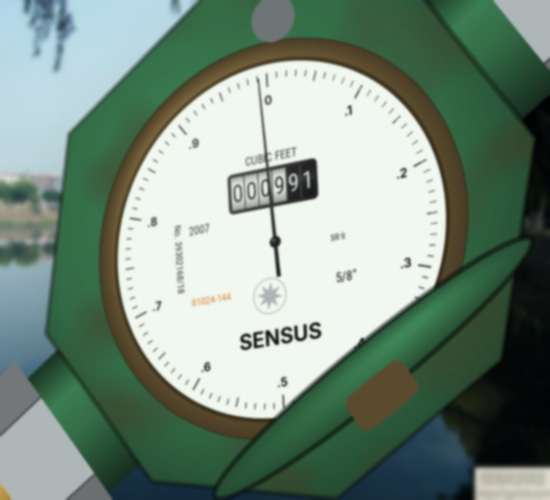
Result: {"value": 990.99, "unit": "ft³"}
